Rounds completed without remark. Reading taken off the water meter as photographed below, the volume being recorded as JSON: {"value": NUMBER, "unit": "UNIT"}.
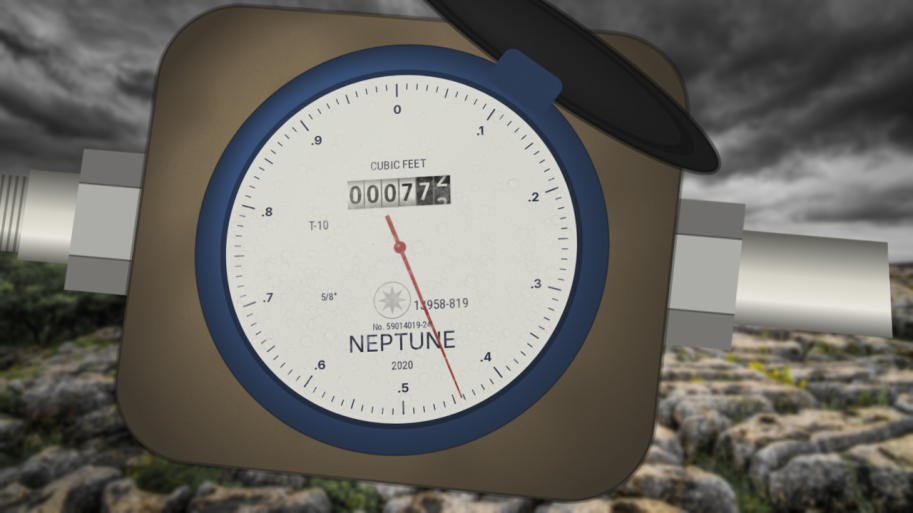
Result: {"value": 772.44, "unit": "ft³"}
